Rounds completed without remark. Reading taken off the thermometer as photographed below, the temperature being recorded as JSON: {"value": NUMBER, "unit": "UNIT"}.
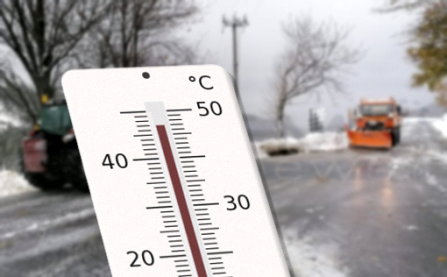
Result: {"value": 47, "unit": "°C"}
